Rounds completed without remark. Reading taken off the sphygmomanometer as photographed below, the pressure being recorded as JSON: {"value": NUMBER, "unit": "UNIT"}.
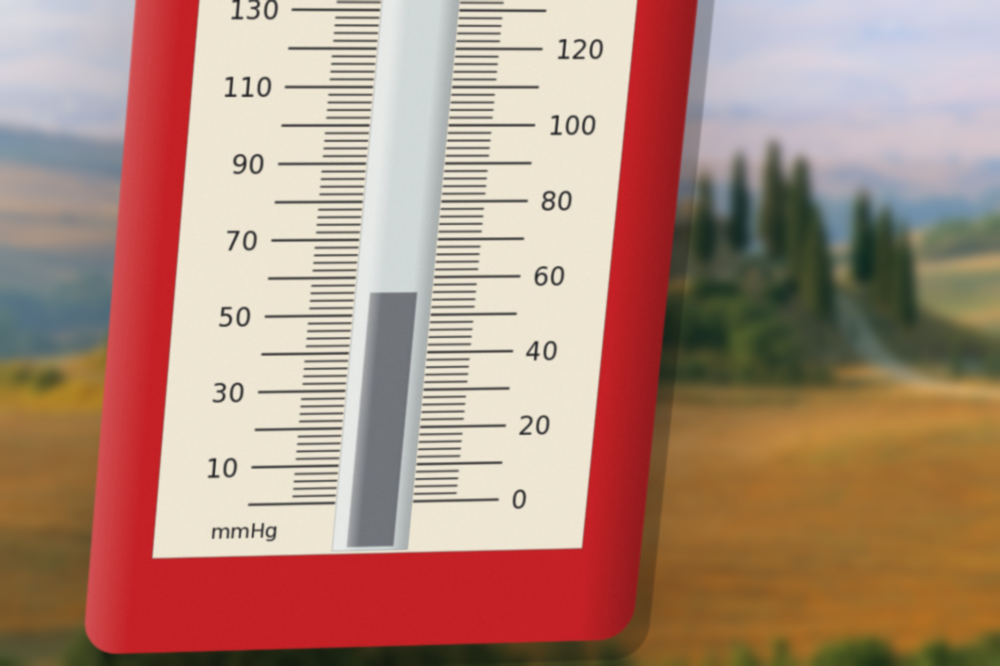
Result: {"value": 56, "unit": "mmHg"}
